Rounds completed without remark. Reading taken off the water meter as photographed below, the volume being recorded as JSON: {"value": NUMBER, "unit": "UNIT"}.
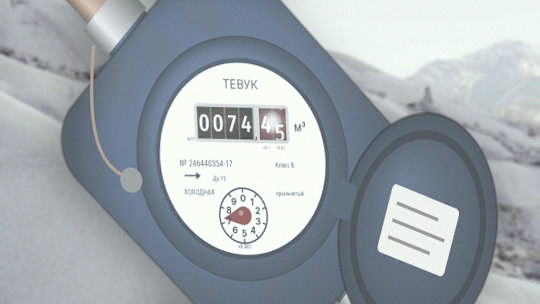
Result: {"value": 74.447, "unit": "m³"}
